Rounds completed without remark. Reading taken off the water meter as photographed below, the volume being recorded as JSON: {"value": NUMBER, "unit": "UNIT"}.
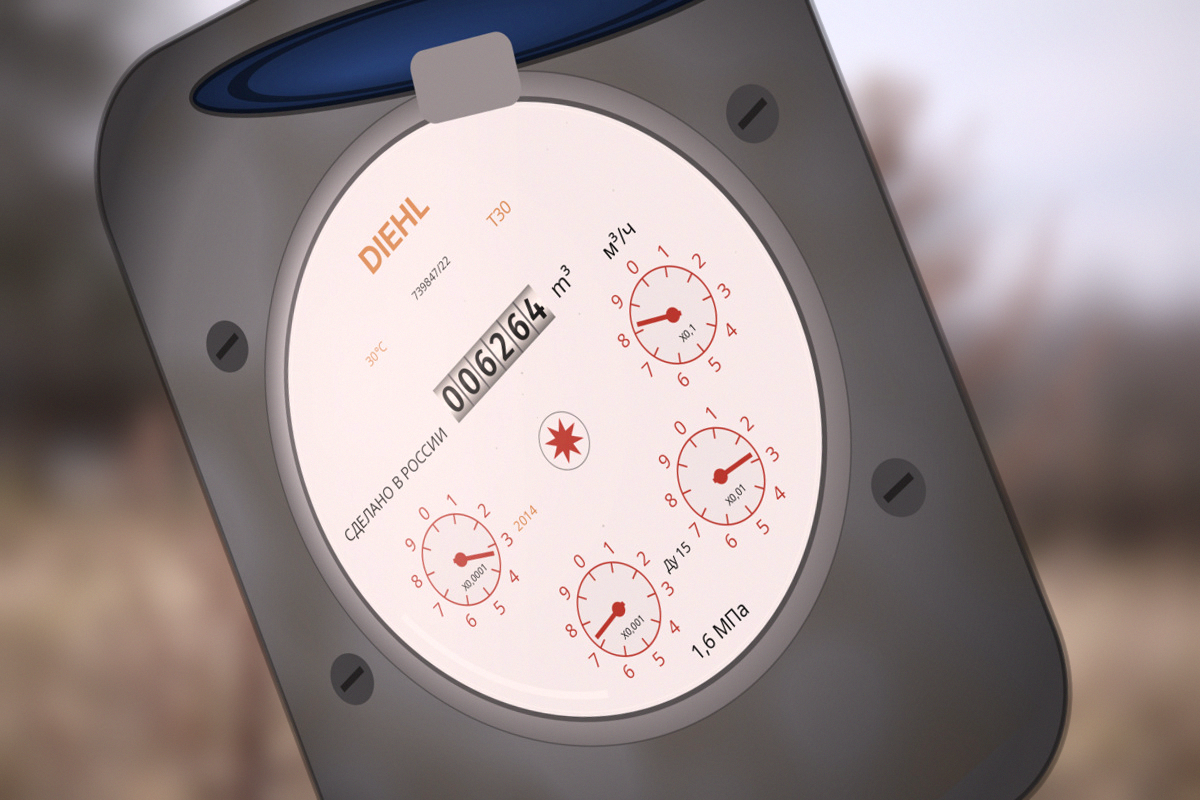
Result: {"value": 6264.8273, "unit": "m³"}
